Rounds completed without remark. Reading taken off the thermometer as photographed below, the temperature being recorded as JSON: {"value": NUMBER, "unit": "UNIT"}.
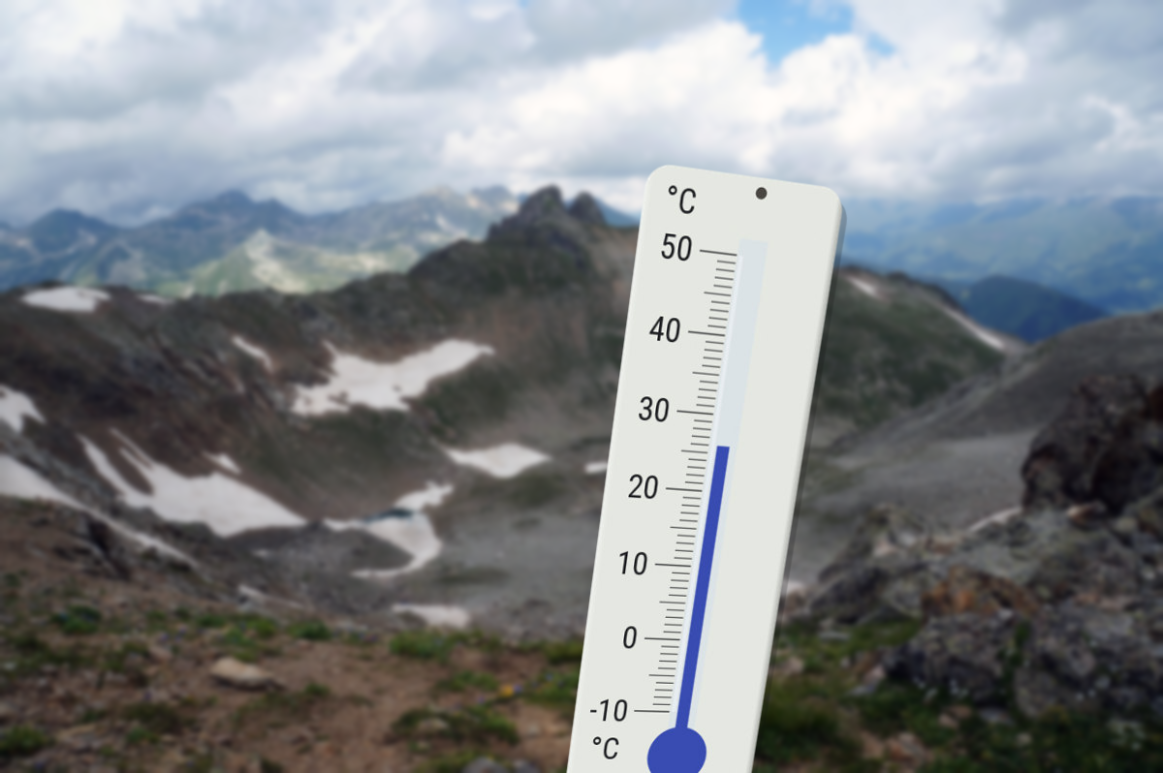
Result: {"value": 26, "unit": "°C"}
